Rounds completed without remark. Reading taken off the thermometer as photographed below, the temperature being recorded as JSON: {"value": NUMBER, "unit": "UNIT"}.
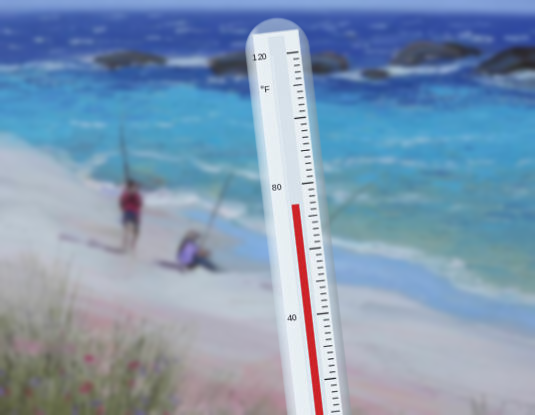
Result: {"value": 74, "unit": "°F"}
